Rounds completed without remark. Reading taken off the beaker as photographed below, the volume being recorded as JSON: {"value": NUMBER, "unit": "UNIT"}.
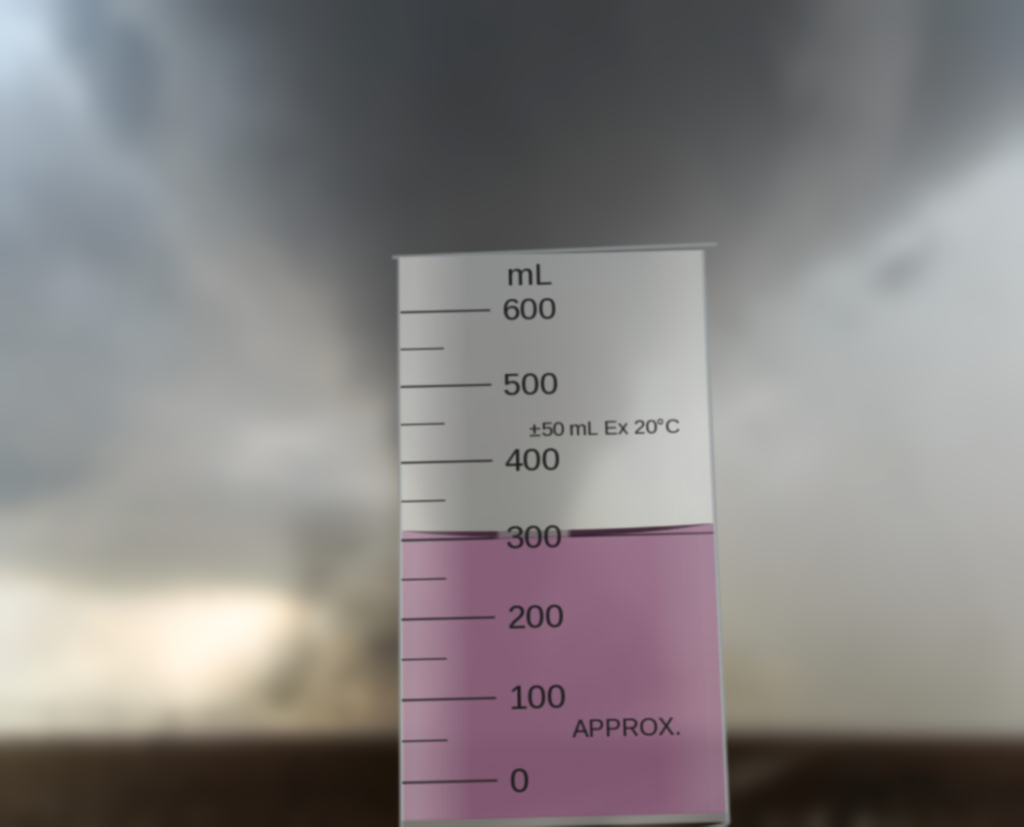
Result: {"value": 300, "unit": "mL"}
